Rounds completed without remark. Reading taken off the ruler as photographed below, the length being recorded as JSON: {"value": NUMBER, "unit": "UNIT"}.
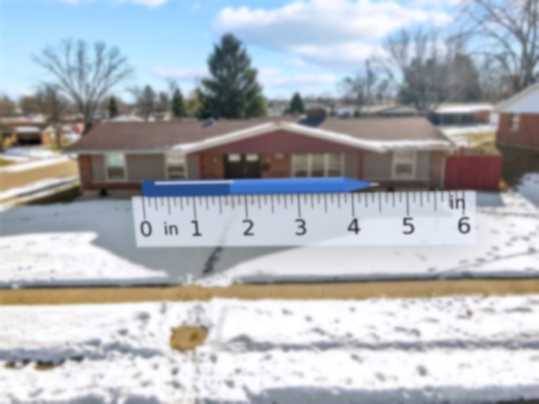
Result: {"value": 4.5, "unit": "in"}
